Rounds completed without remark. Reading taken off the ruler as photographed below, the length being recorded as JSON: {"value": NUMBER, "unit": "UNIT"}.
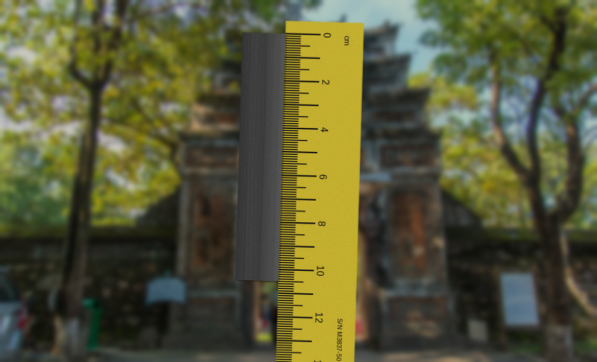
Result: {"value": 10.5, "unit": "cm"}
